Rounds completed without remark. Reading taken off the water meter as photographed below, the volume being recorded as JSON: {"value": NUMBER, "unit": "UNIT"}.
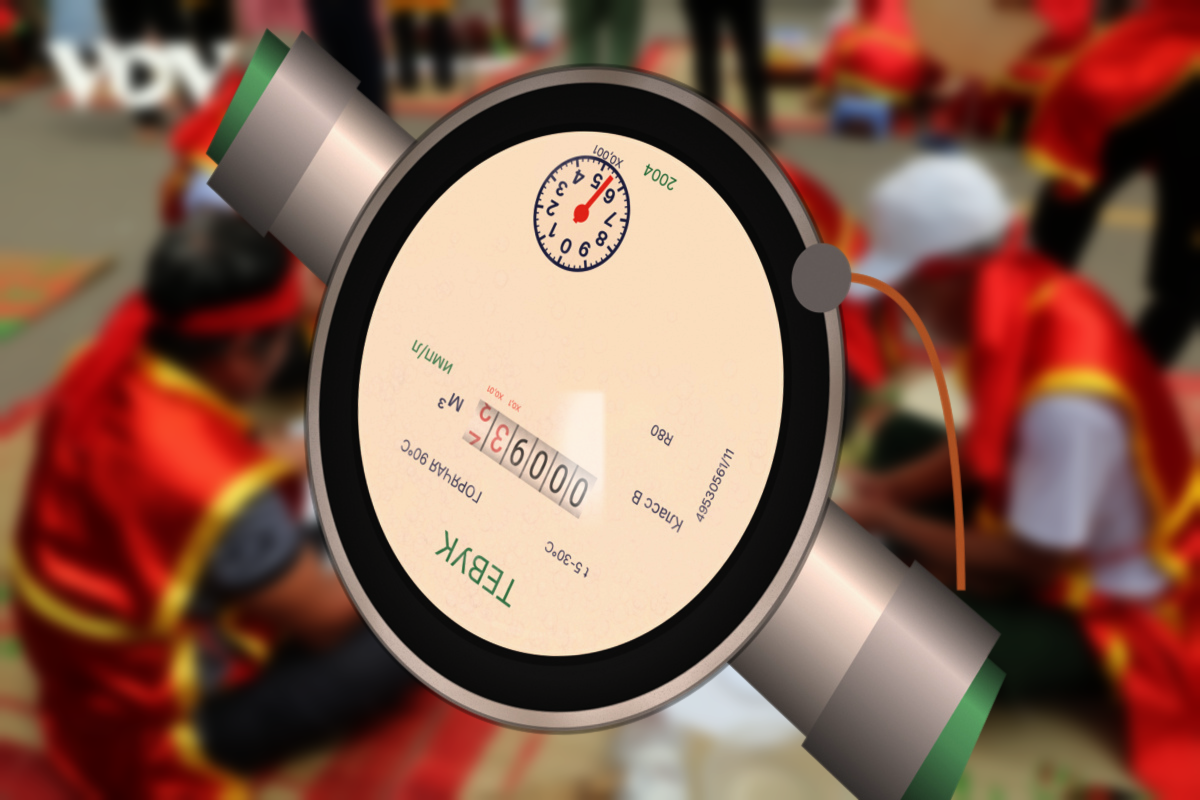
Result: {"value": 9.325, "unit": "m³"}
